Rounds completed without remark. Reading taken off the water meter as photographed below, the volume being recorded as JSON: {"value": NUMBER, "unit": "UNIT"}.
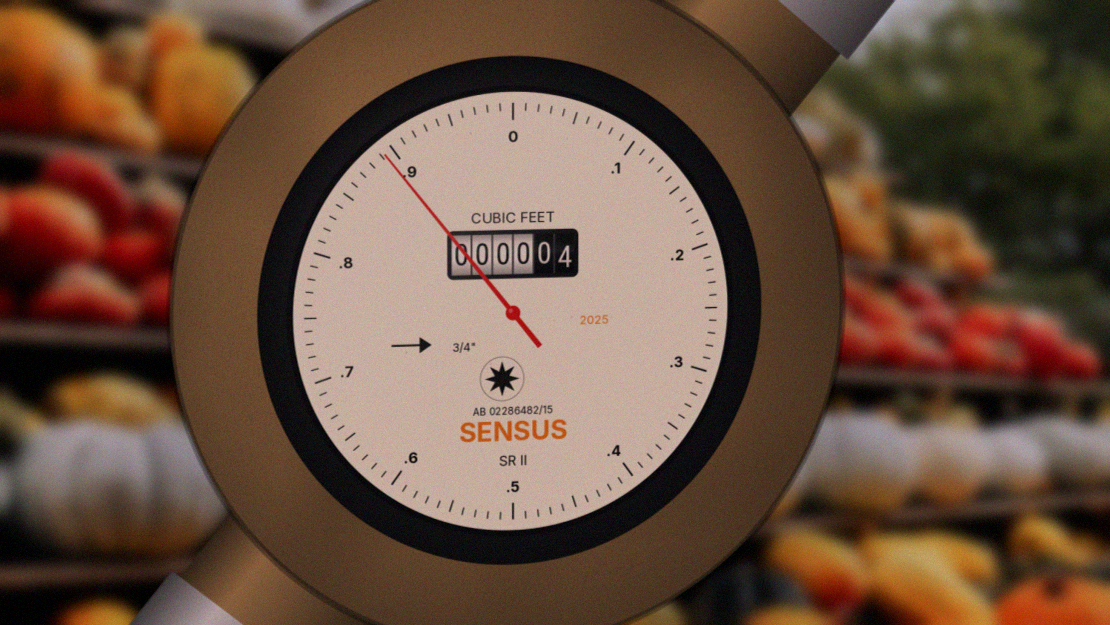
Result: {"value": 3.89, "unit": "ft³"}
